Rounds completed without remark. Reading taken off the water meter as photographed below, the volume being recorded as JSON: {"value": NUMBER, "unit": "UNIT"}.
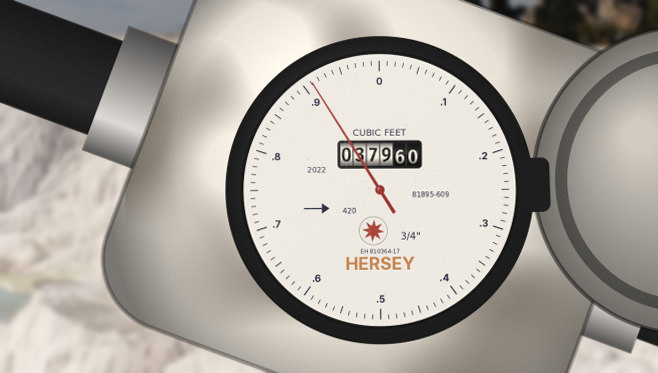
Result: {"value": 37959.91, "unit": "ft³"}
